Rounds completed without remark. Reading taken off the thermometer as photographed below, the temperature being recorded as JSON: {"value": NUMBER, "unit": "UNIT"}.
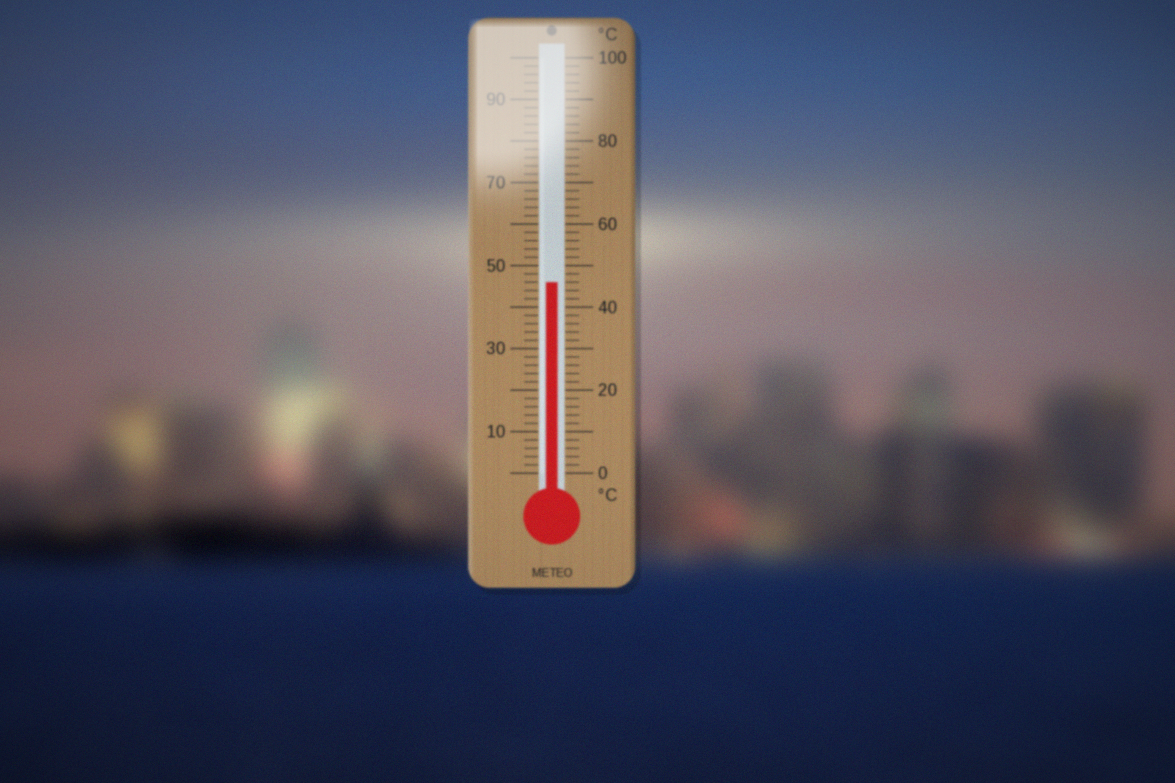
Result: {"value": 46, "unit": "°C"}
